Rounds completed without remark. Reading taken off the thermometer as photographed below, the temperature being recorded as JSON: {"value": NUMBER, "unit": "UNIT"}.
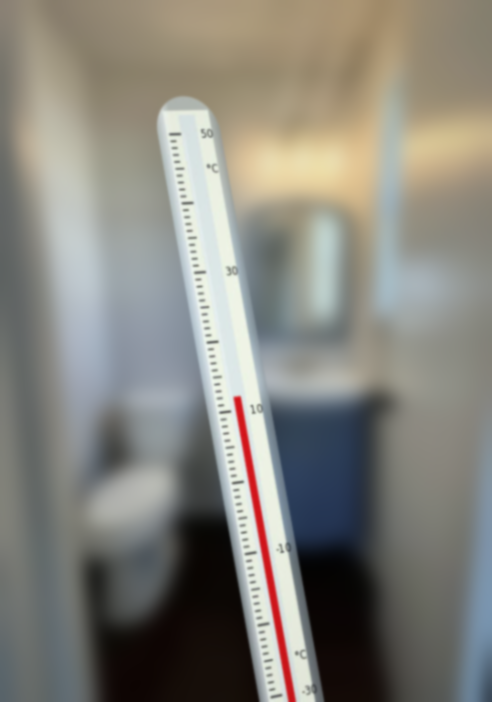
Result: {"value": 12, "unit": "°C"}
